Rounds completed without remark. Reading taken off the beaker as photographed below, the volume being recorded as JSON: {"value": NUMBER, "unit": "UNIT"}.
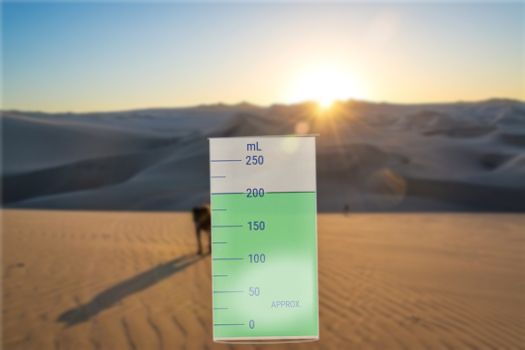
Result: {"value": 200, "unit": "mL"}
